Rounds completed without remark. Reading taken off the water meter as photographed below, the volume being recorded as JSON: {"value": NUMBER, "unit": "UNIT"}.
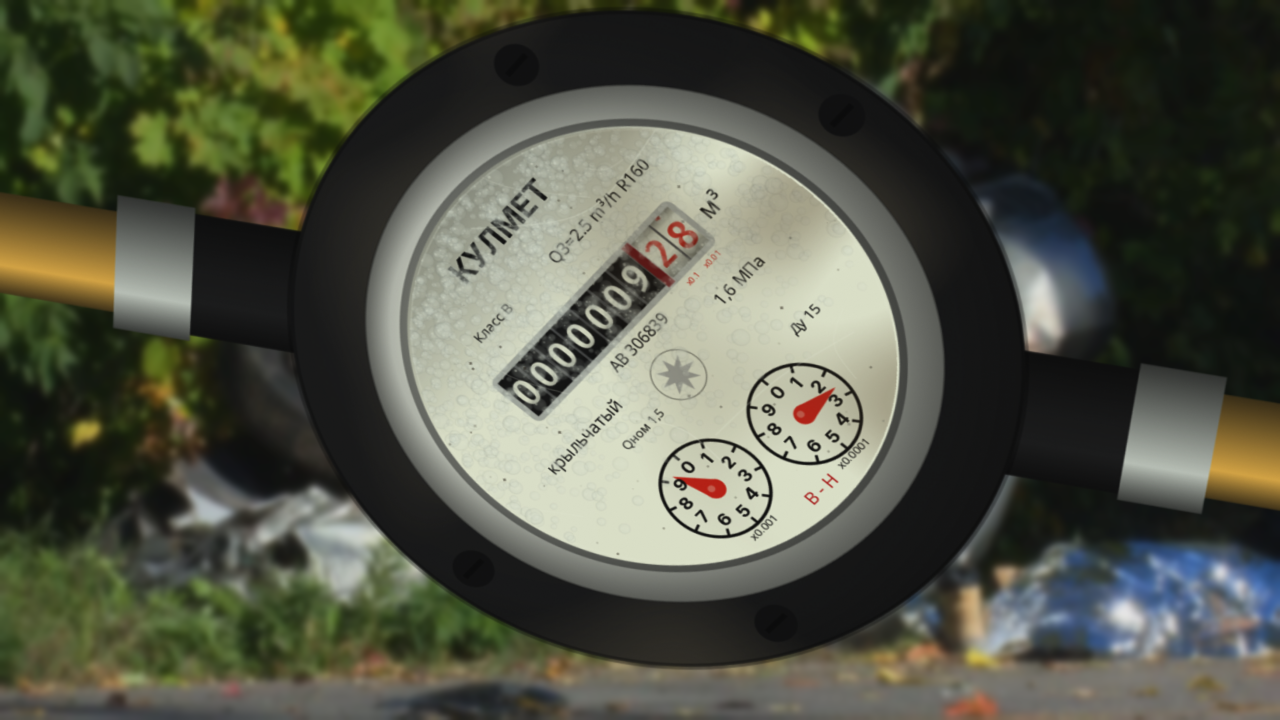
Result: {"value": 9.2792, "unit": "m³"}
